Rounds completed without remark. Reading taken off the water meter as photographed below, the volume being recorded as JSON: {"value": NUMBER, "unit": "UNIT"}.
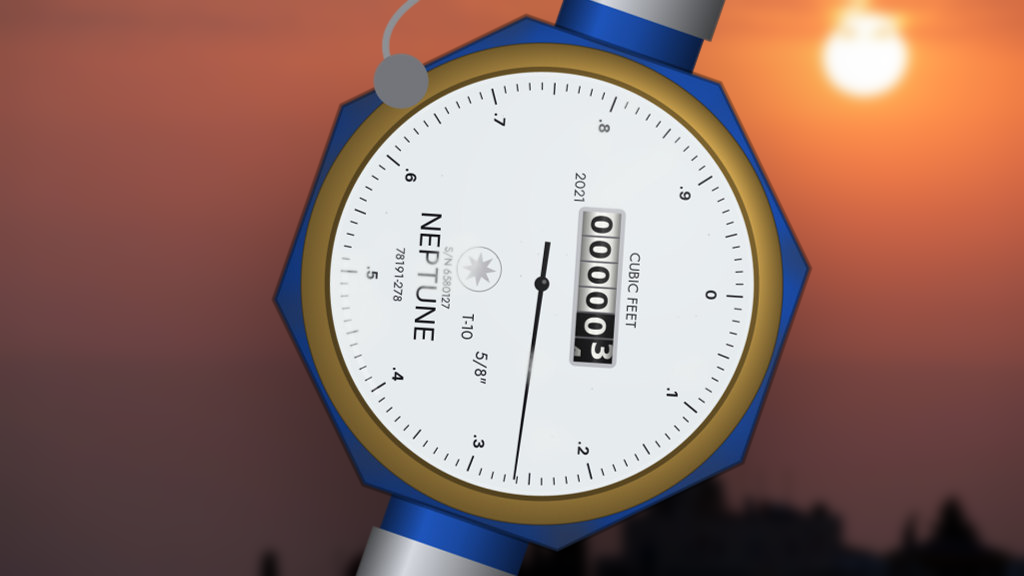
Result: {"value": 3.26, "unit": "ft³"}
